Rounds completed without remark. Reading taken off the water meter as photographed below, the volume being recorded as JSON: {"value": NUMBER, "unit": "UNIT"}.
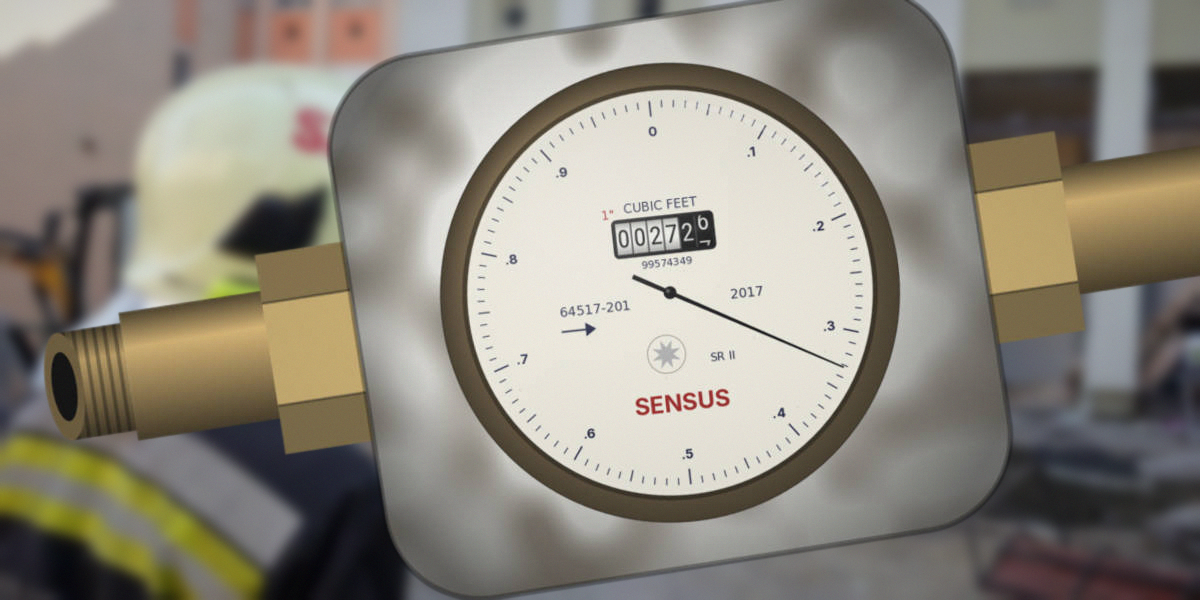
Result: {"value": 2726.33, "unit": "ft³"}
